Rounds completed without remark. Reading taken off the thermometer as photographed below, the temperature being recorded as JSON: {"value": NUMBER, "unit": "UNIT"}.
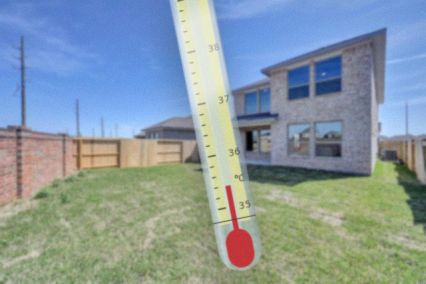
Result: {"value": 35.4, "unit": "°C"}
